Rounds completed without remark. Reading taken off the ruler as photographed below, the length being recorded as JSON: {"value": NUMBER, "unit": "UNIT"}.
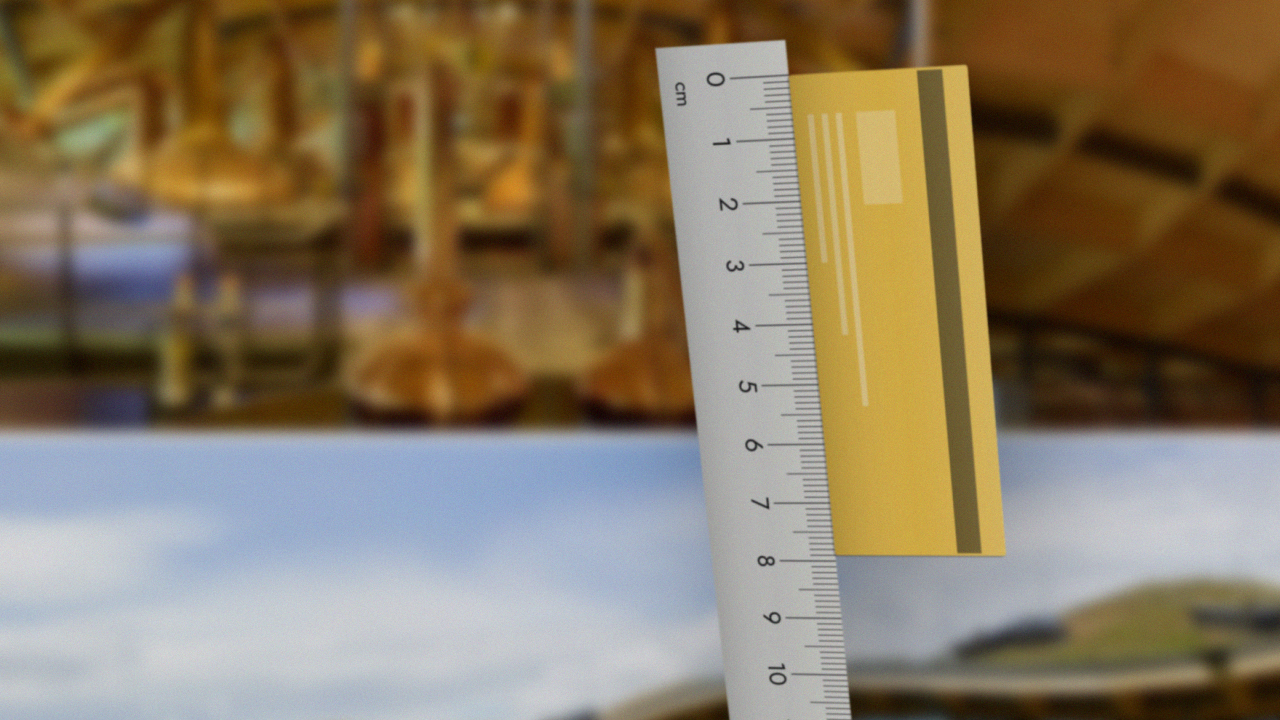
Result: {"value": 7.9, "unit": "cm"}
